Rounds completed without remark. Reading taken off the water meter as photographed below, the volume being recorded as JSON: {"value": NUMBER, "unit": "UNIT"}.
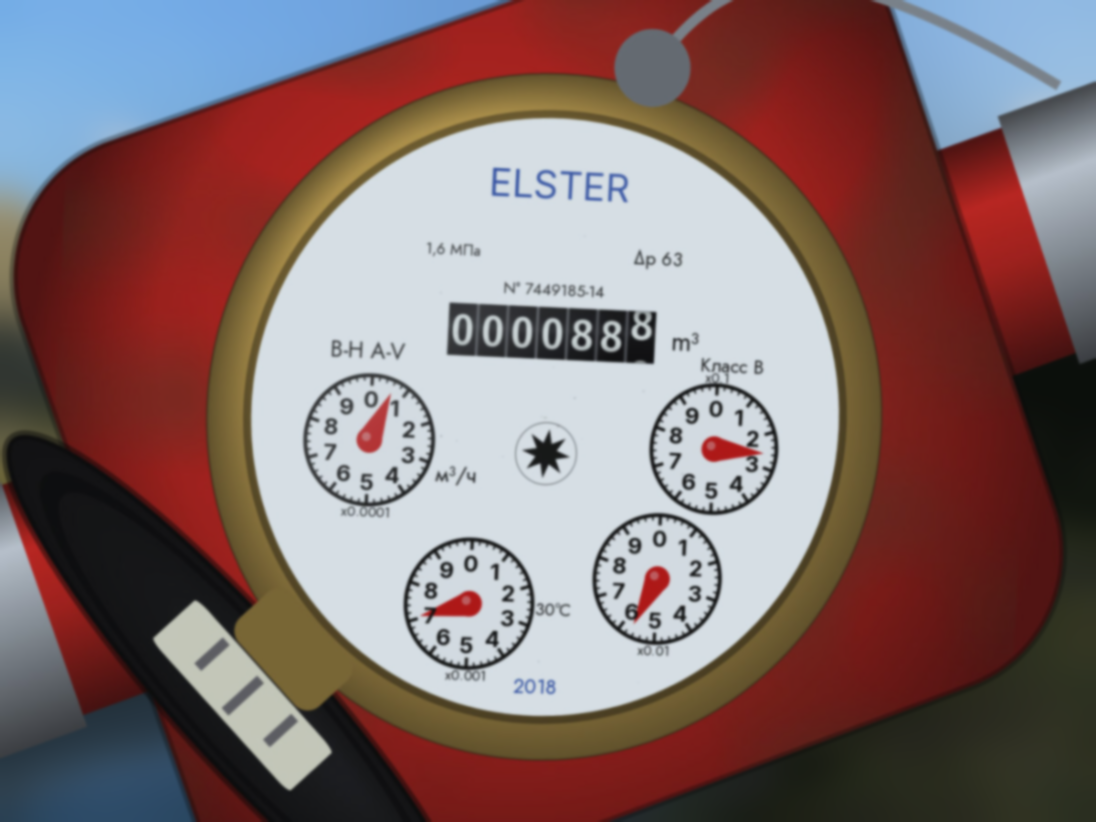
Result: {"value": 888.2570, "unit": "m³"}
